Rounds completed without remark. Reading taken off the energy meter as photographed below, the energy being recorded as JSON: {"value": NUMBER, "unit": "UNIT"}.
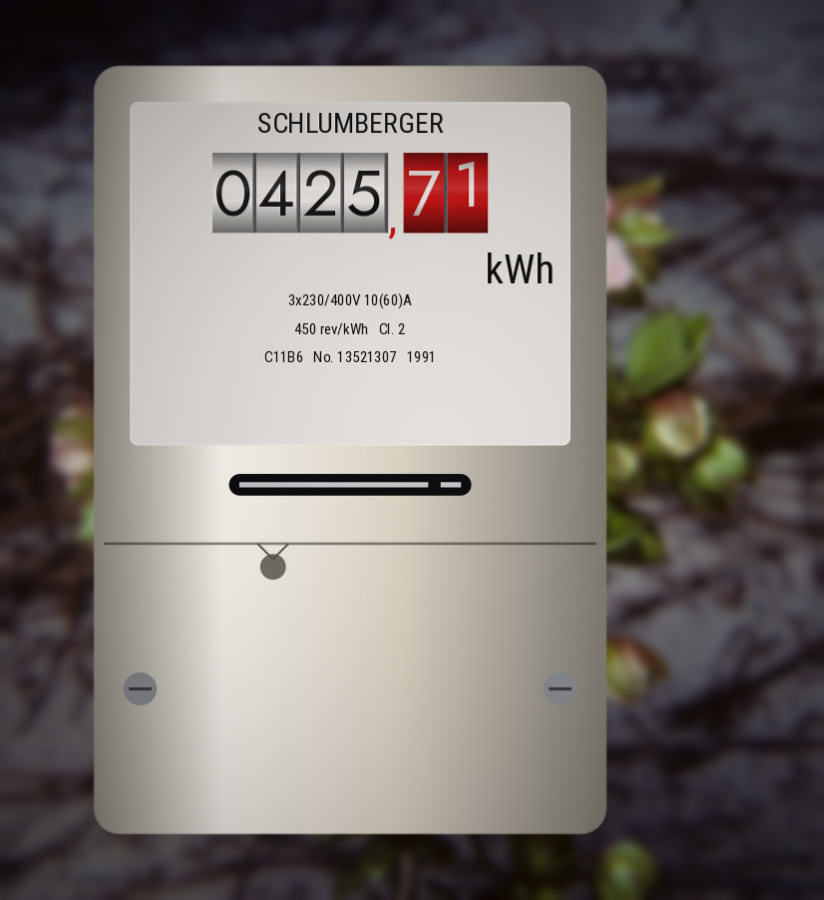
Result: {"value": 425.71, "unit": "kWh"}
